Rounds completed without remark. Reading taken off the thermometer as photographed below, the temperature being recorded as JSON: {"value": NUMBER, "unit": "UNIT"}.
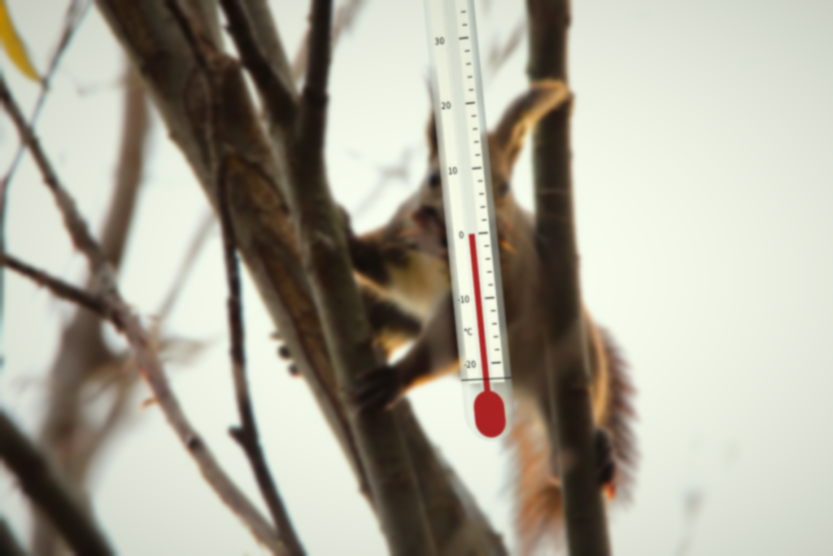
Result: {"value": 0, "unit": "°C"}
